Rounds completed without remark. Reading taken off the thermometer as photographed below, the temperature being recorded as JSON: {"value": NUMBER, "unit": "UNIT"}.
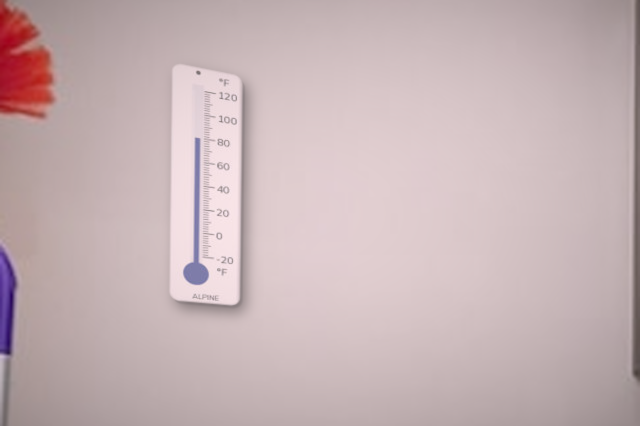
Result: {"value": 80, "unit": "°F"}
